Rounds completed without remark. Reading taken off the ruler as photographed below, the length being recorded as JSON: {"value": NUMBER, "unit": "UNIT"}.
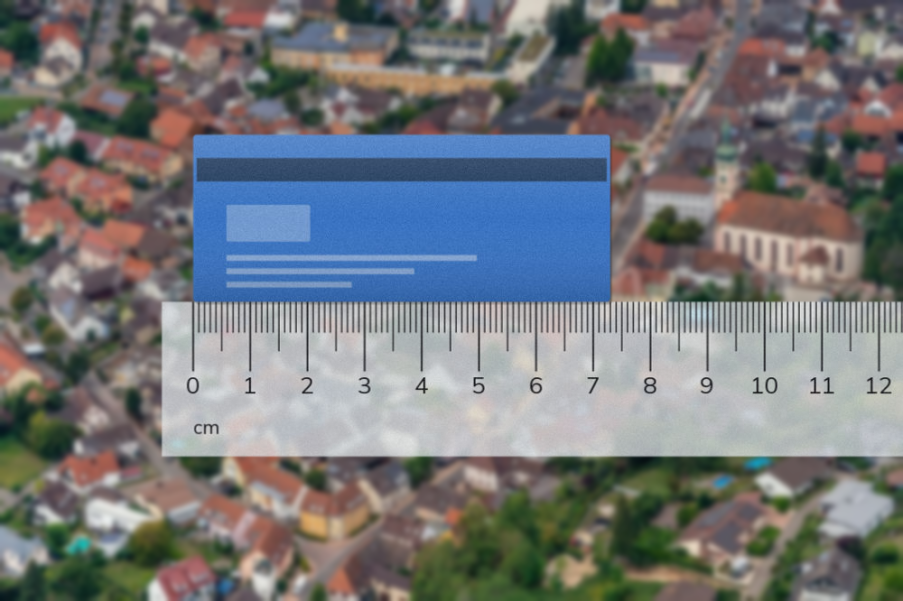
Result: {"value": 7.3, "unit": "cm"}
